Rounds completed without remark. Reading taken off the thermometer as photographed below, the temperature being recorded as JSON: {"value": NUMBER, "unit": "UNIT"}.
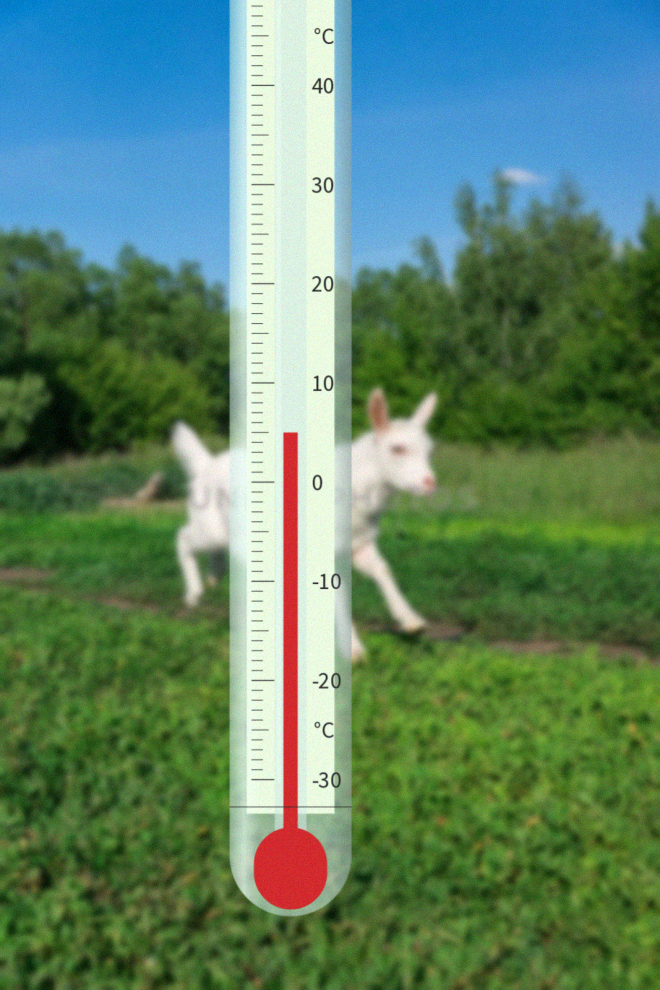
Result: {"value": 5, "unit": "°C"}
